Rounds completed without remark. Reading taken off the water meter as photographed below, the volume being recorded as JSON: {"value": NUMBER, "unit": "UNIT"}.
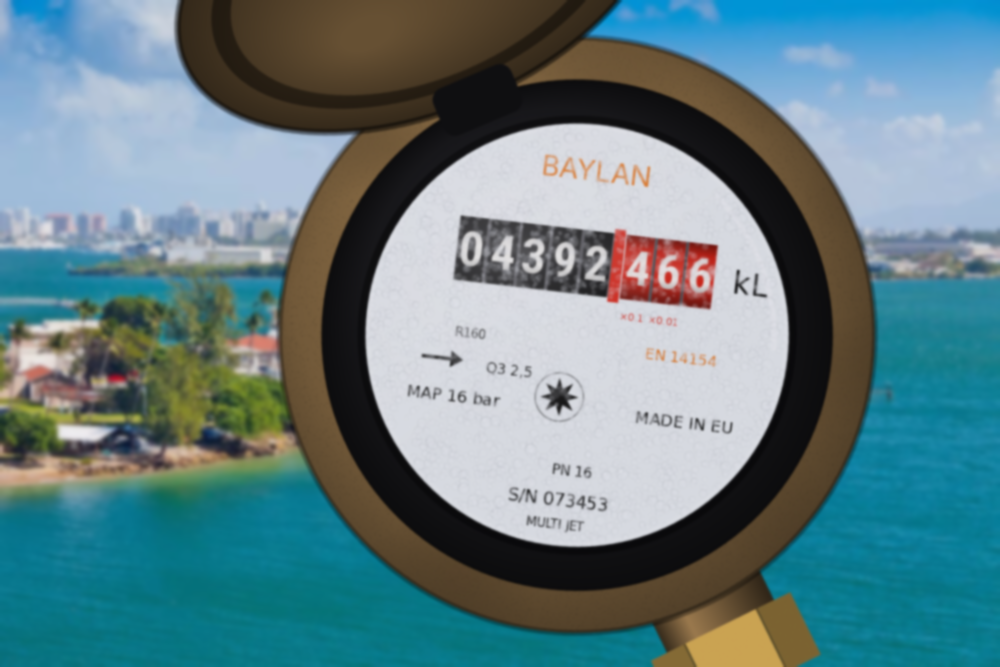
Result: {"value": 4392.466, "unit": "kL"}
